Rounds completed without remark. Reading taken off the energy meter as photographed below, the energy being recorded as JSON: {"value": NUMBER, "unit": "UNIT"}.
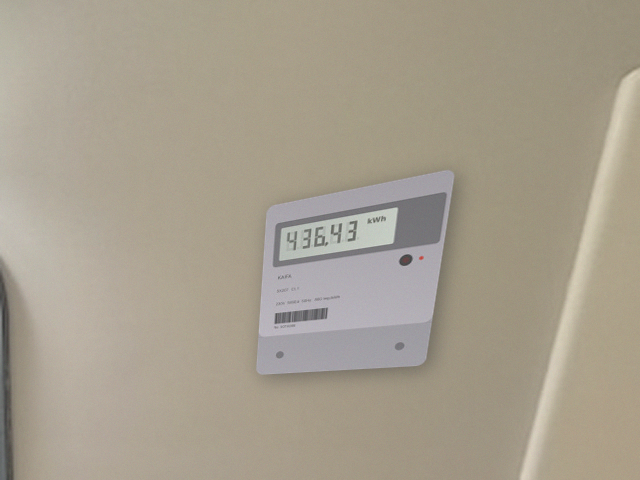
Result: {"value": 436.43, "unit": "kWh"}
